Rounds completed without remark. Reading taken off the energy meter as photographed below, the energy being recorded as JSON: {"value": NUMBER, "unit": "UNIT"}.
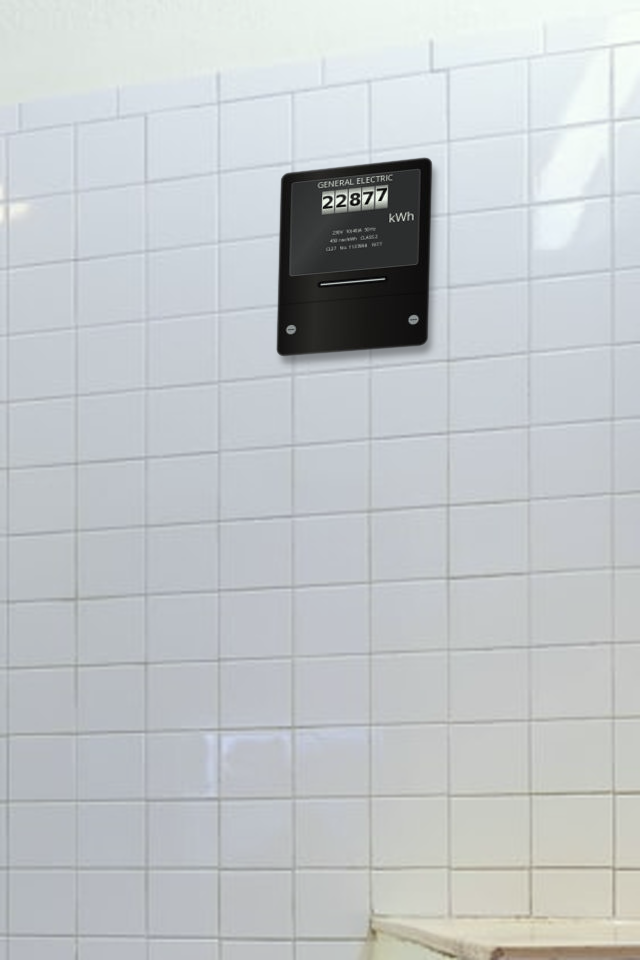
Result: {"value": 22877, "unit": "kWh"}
